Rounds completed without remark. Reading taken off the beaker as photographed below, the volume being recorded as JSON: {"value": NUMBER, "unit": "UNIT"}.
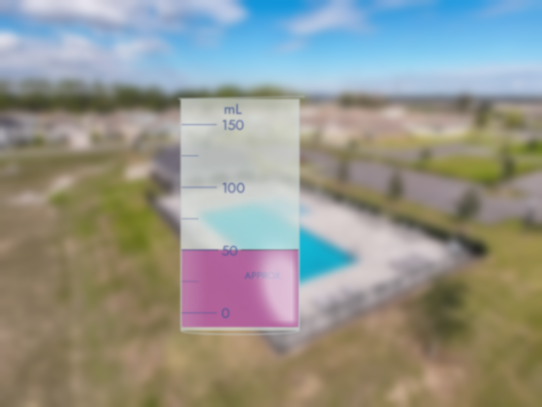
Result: {"value": 50, "unit": "mL"}
